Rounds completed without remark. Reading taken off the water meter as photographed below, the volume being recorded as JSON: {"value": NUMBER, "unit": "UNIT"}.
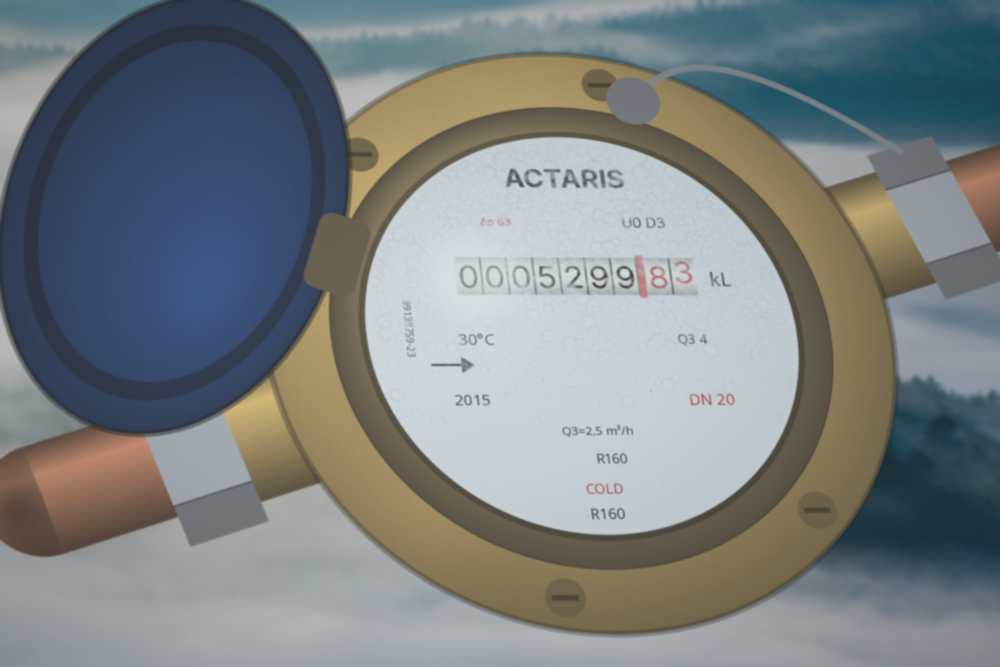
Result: {"value": 5299.83, "unit": "kL"}
